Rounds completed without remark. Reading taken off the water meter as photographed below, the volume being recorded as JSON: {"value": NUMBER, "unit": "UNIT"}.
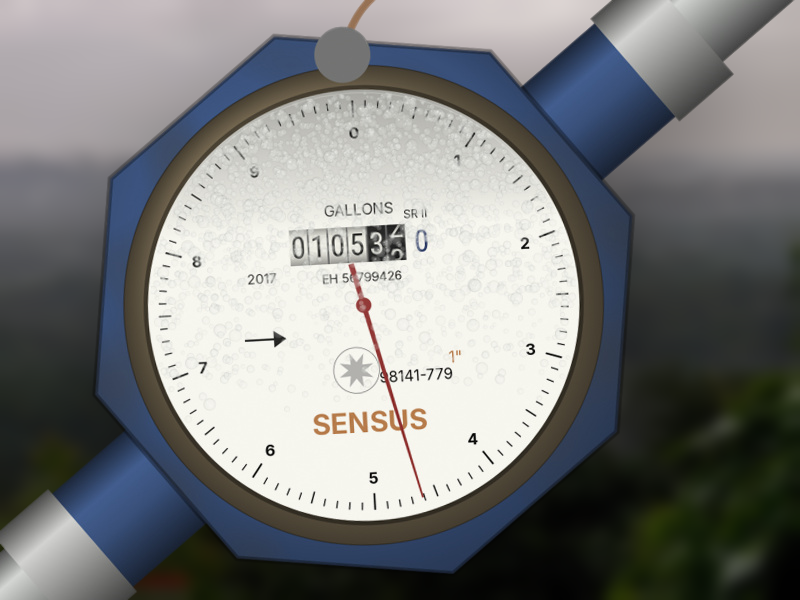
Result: {"value": 105324.6, "unit": "gal"}
